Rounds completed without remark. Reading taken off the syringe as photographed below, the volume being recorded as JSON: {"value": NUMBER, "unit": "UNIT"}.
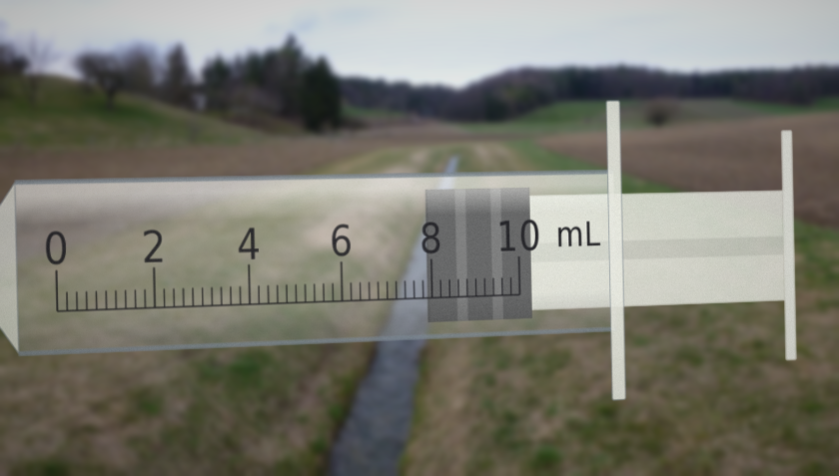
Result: {"value": 7.9, "unit": "mL"}
